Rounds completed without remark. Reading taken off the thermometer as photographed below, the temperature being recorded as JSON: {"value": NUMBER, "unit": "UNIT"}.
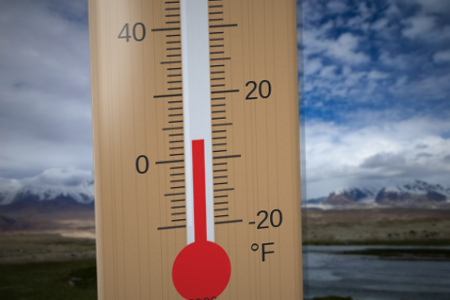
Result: {"value": 6, "unit": "°F"}
